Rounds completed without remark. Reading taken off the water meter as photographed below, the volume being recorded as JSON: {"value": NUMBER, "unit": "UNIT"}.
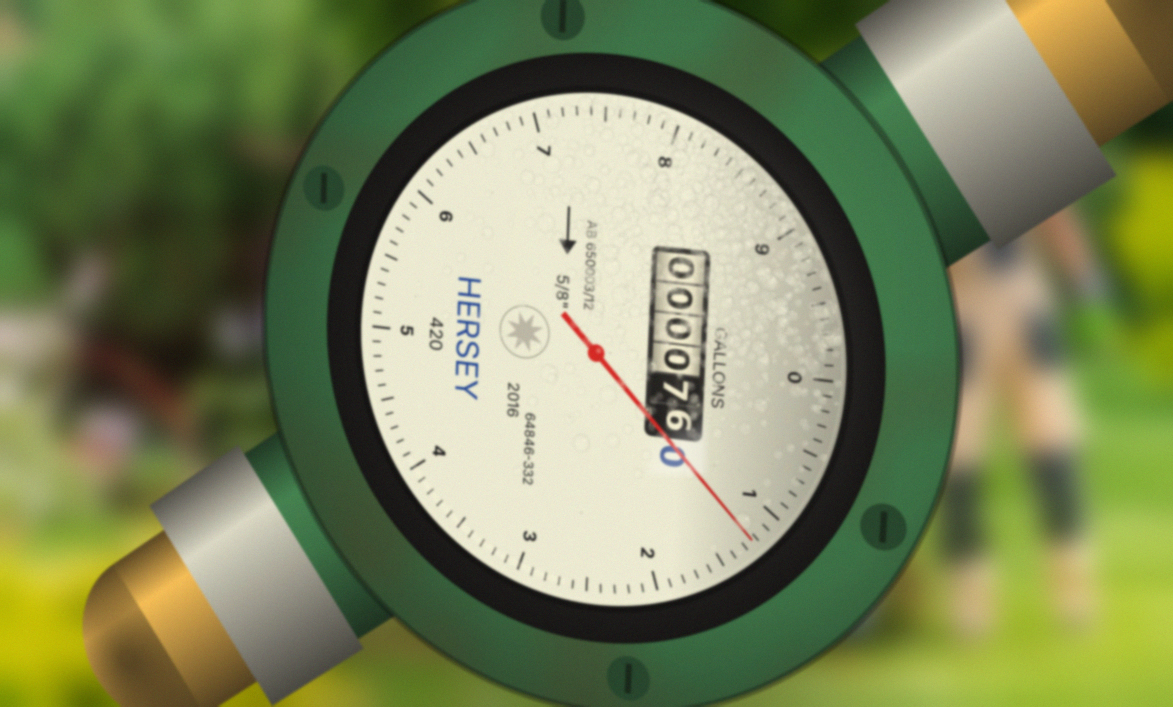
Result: {"value": 761.2, "unit": "gal"}
